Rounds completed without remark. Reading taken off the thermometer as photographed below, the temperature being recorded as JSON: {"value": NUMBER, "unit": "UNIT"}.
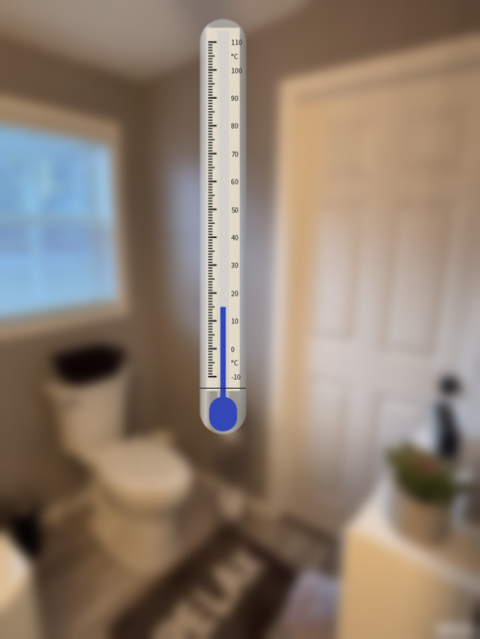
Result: {"value": 15, "unit": "°C"}
